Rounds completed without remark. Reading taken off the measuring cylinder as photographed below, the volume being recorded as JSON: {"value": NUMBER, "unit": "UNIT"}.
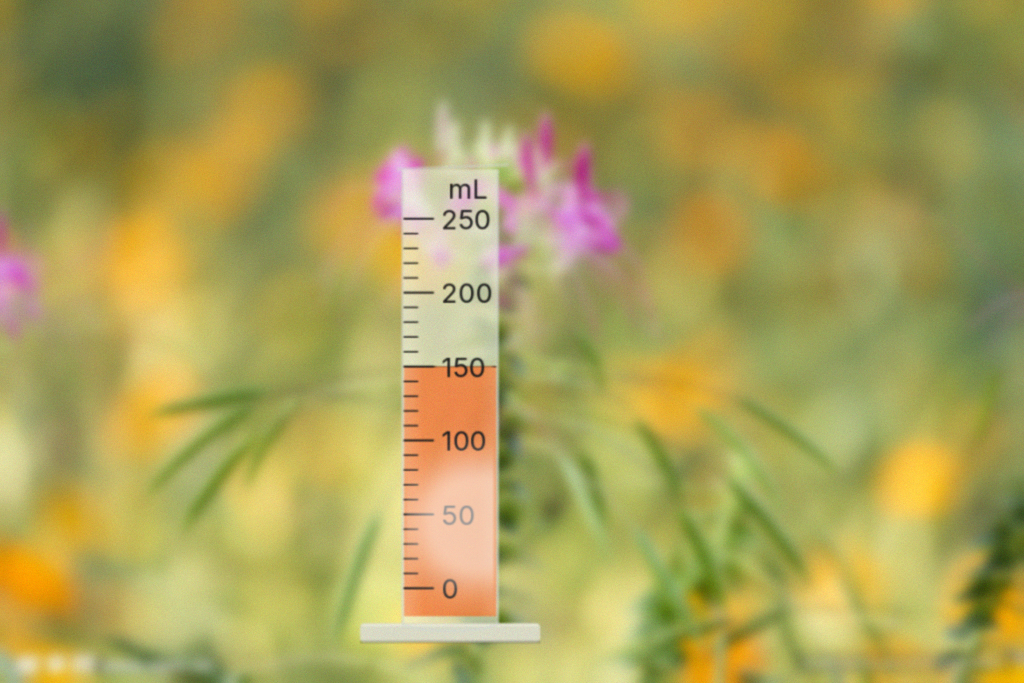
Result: {"value": 150, "unit": "mL"}
